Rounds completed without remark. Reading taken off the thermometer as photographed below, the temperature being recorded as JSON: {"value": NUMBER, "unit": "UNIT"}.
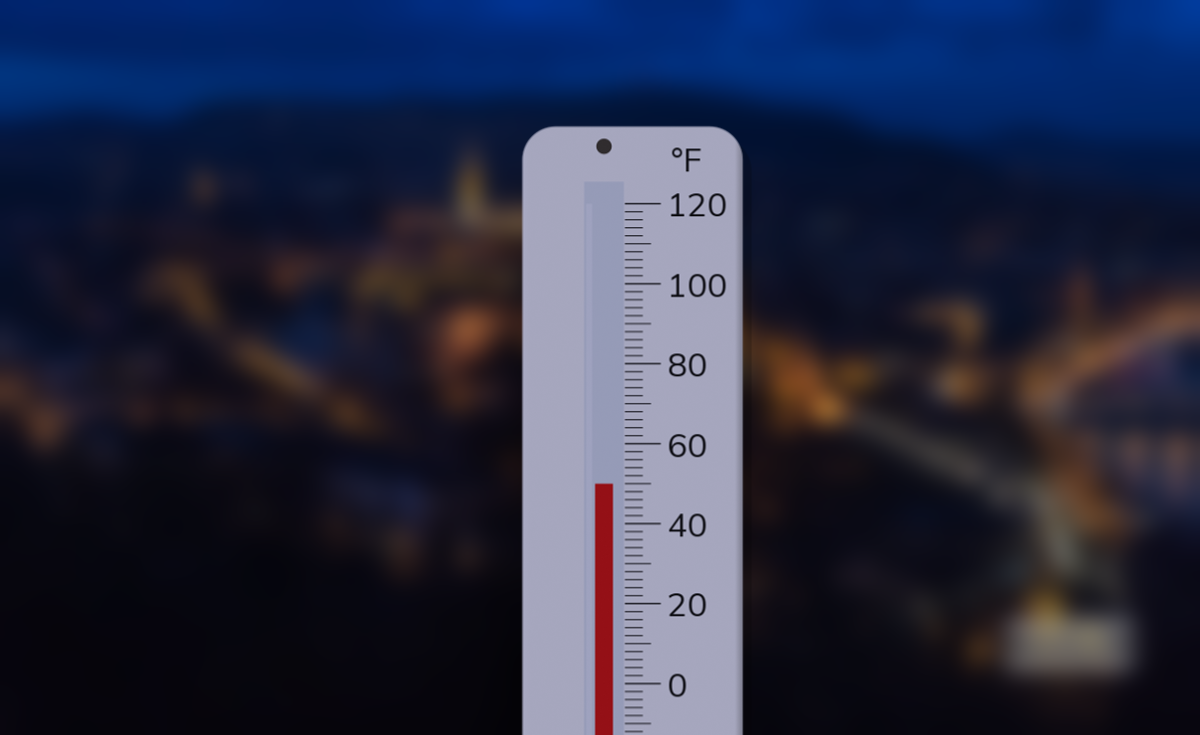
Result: {"value": 50, "unit": "°F"}
